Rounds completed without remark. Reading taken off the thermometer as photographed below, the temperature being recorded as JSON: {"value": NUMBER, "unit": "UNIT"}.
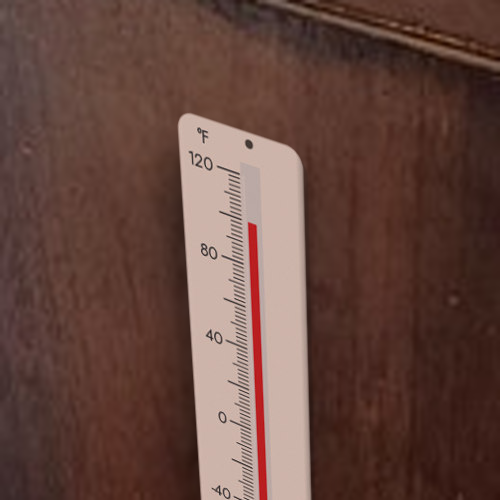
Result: {"value": 100, "unit": "°F"}
